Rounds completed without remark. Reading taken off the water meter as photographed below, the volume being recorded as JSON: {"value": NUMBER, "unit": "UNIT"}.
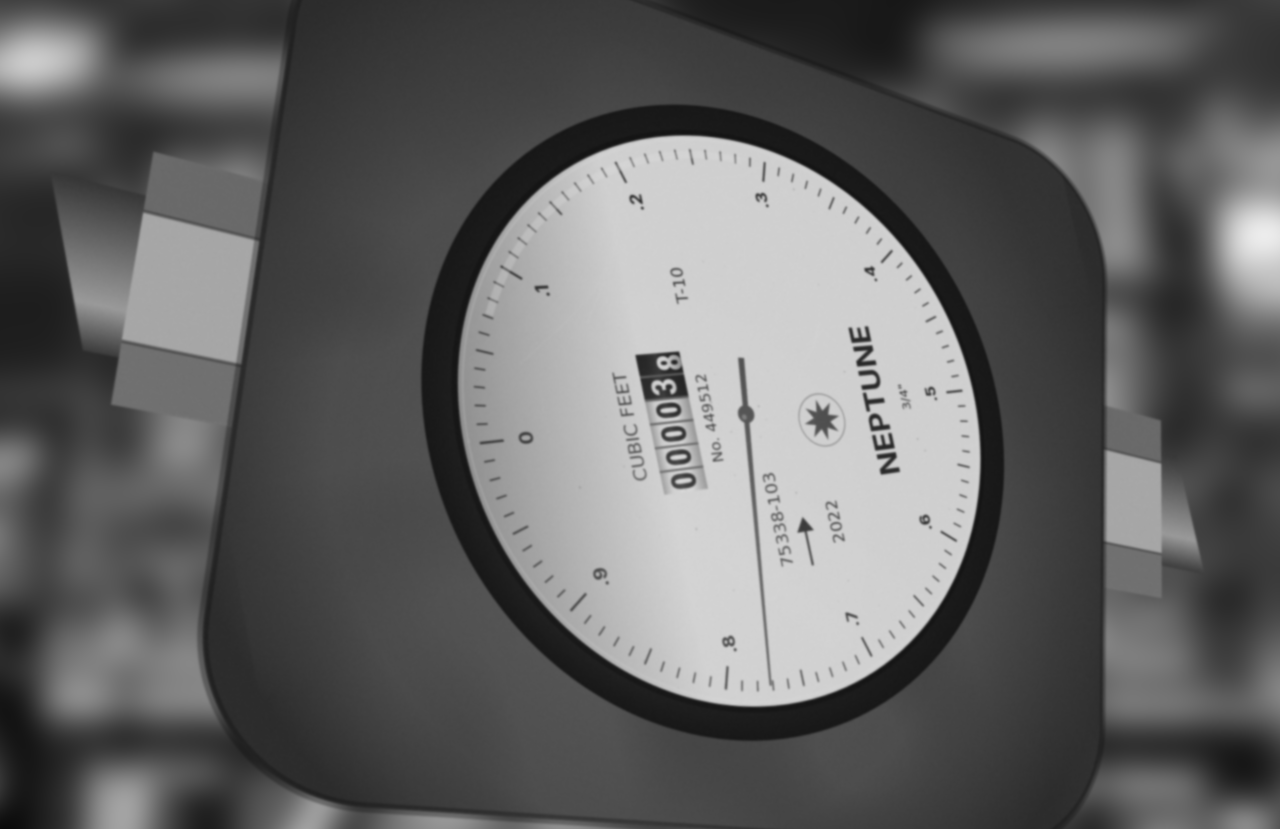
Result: {"value": 37.77, "unit": "ft³"}
